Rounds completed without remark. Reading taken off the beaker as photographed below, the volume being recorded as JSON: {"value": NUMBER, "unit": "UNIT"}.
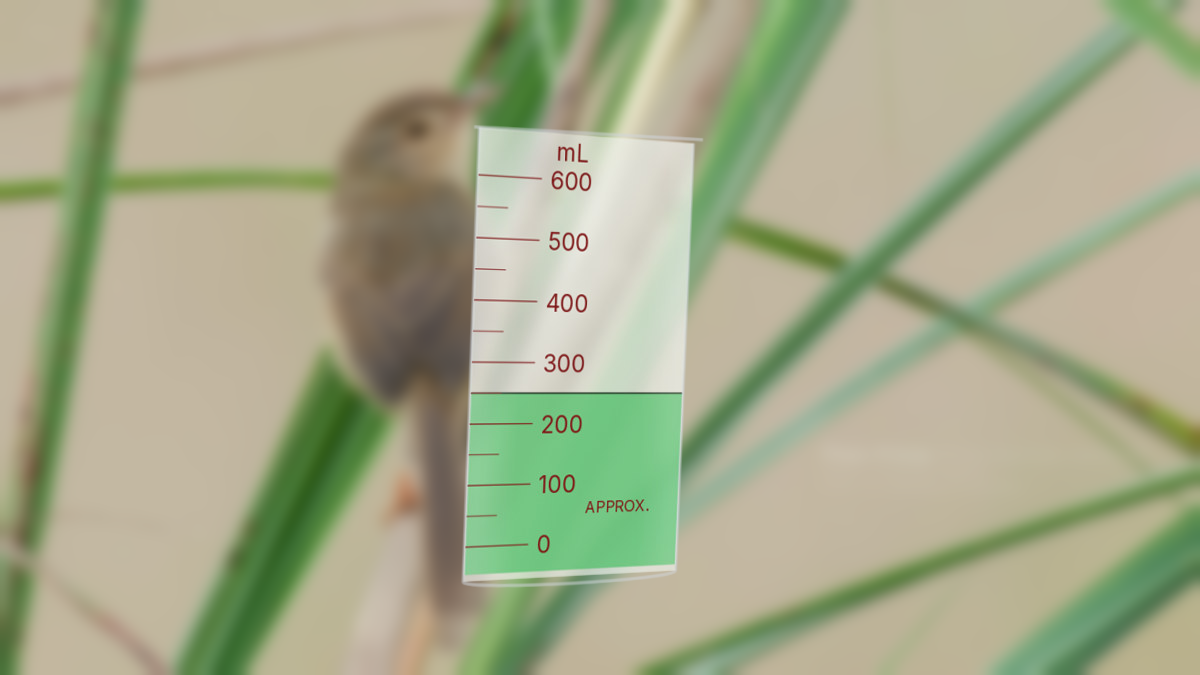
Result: {"value": 250, "unit": "mL"}
